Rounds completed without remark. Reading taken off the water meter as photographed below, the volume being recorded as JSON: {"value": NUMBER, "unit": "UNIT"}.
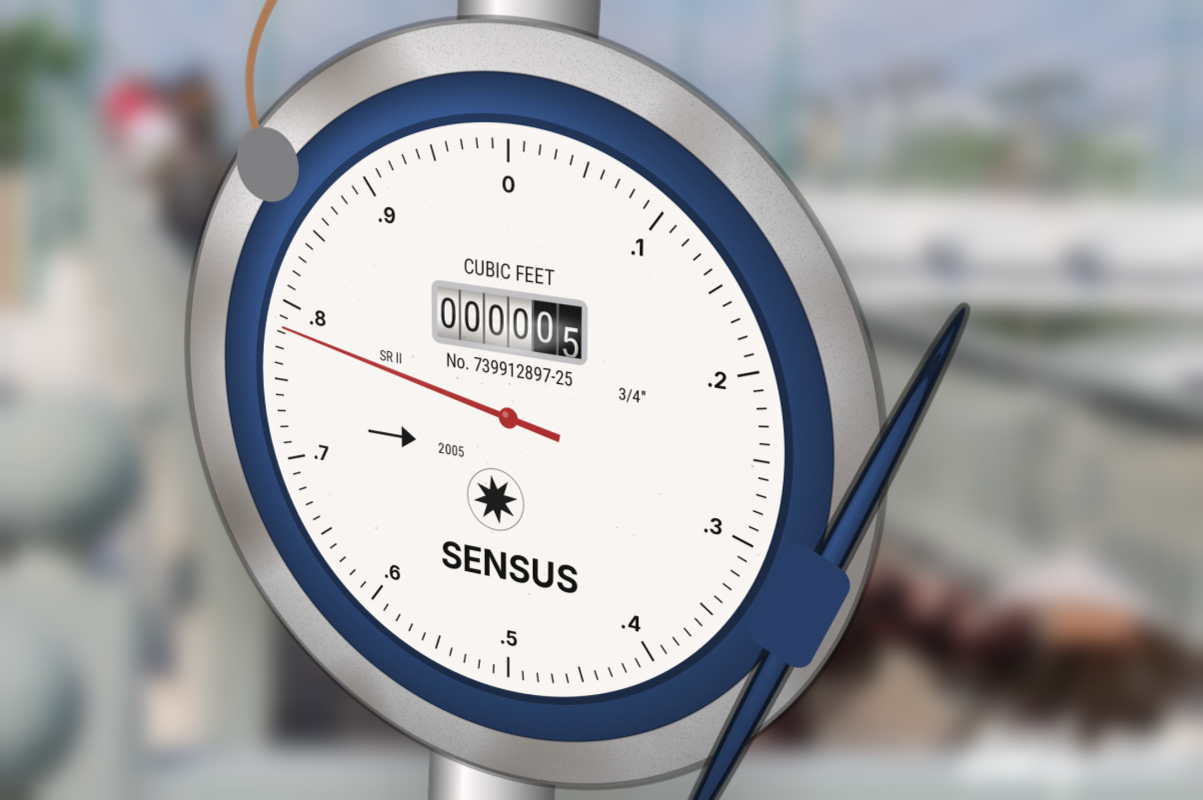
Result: {"value": 4.78, "unit": "ft³"}
